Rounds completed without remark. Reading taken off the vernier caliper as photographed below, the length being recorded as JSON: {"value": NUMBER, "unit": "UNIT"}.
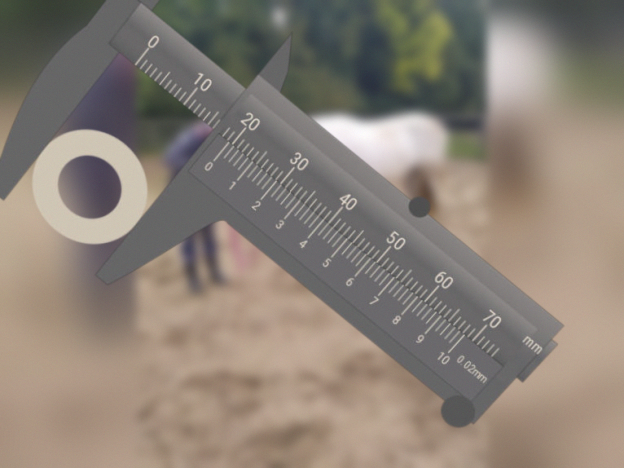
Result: {"value": 19.4, "unit": "mm"}
